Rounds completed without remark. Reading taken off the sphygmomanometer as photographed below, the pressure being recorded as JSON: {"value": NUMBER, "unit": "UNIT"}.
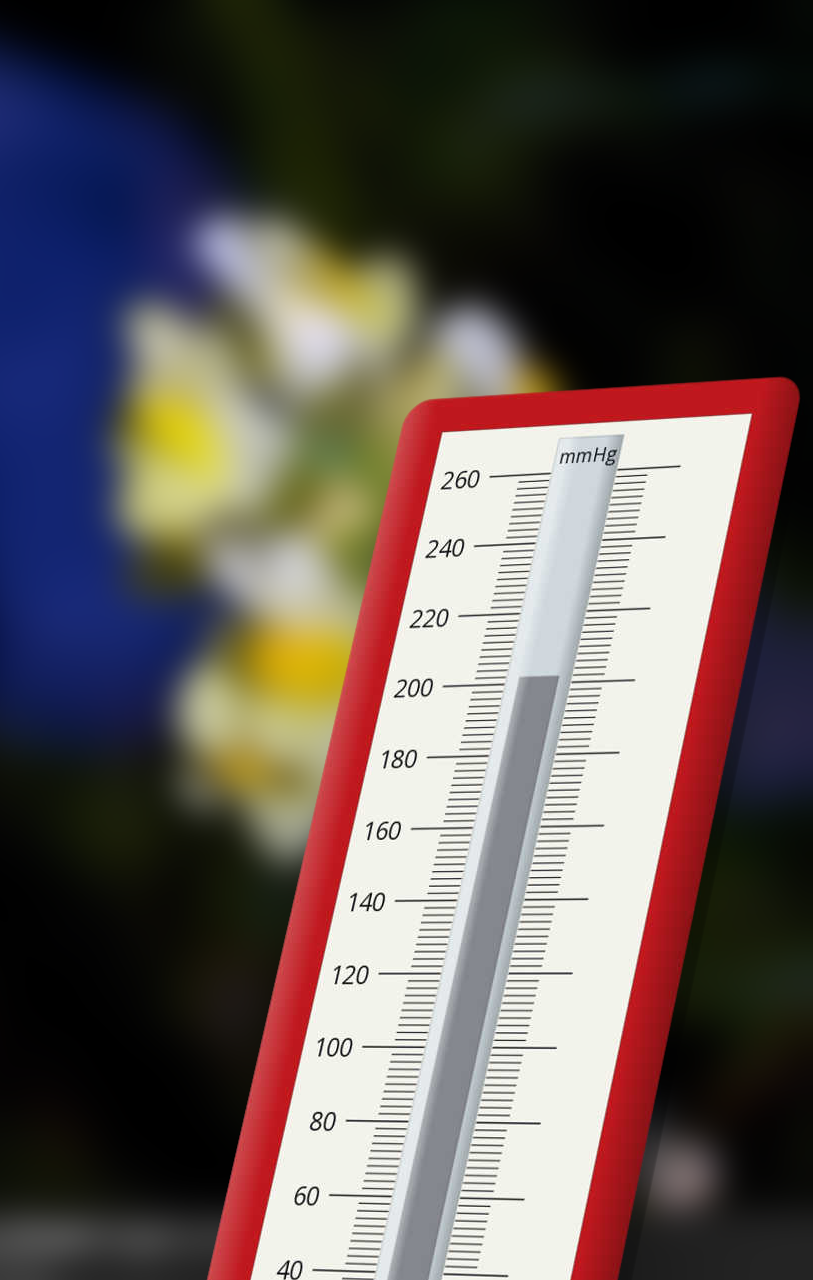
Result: {"value": 202, "unit": "mmHg"}
